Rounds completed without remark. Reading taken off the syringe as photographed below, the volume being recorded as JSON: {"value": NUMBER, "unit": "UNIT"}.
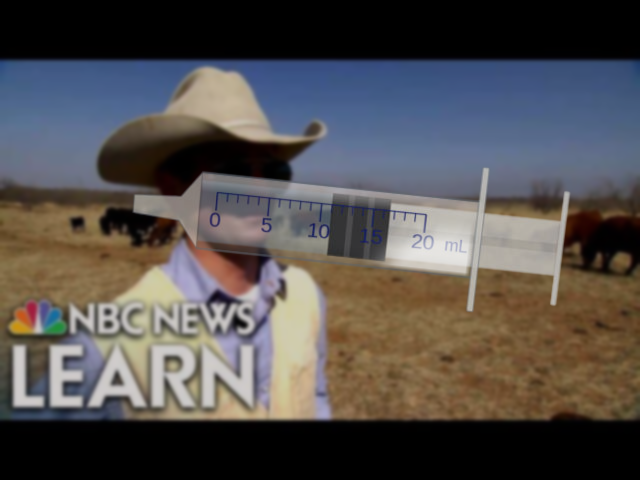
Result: {"value": 11, "unit": "mL"}
